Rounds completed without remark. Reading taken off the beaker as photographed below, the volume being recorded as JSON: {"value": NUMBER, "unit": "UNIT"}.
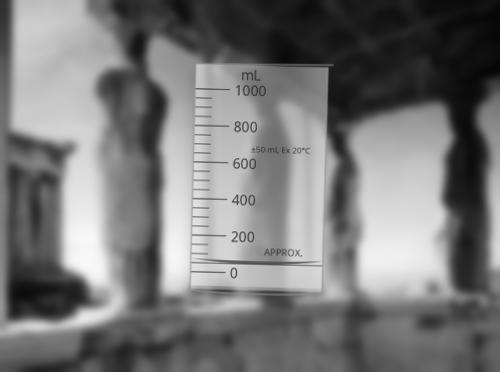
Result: {"value": 50, "unit": "mL"}
